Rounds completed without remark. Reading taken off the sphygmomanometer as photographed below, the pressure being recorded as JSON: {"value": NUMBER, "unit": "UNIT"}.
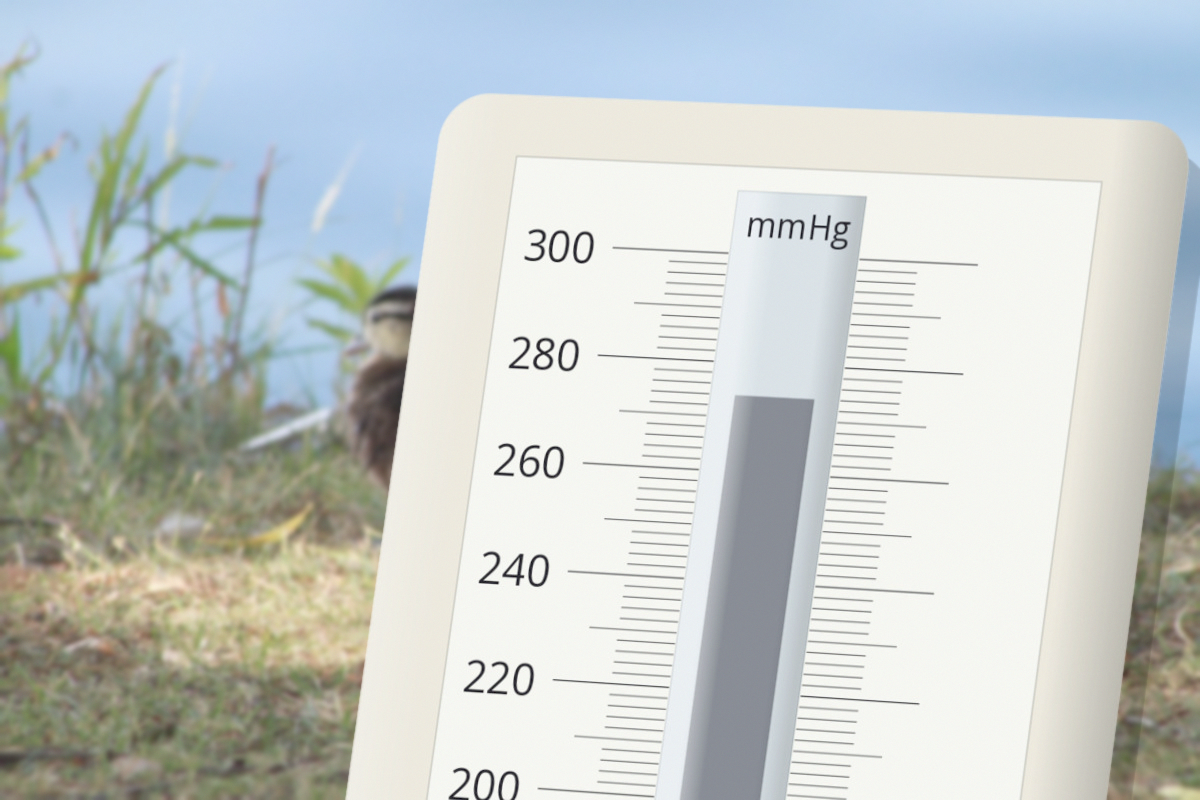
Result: {"value": 274, "unit": "mmHg"}
